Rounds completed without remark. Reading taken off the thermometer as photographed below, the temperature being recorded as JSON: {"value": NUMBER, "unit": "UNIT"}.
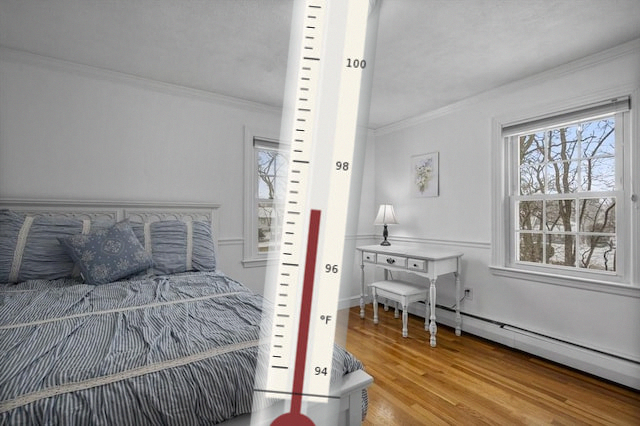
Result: {"value": 97.1, "unit": "°F"}
